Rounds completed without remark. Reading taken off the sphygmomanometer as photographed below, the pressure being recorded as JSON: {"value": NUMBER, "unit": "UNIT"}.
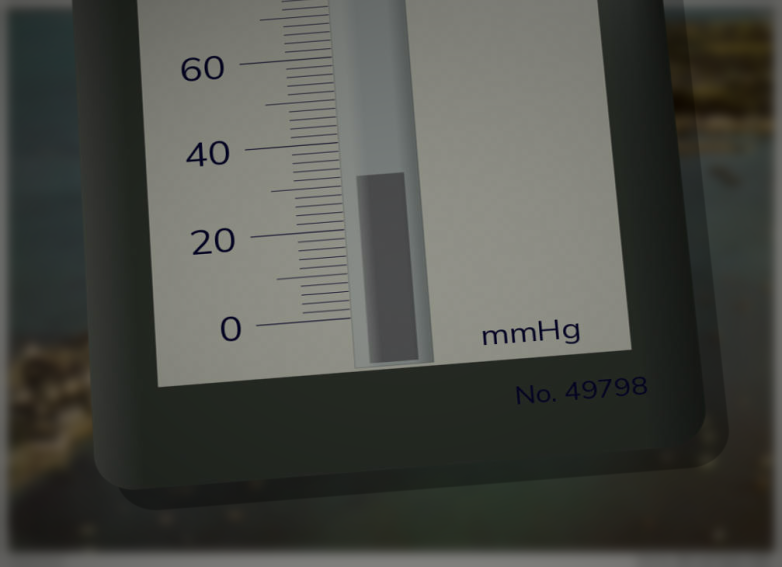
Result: {"value": 32, "unit": "mmHg"}
